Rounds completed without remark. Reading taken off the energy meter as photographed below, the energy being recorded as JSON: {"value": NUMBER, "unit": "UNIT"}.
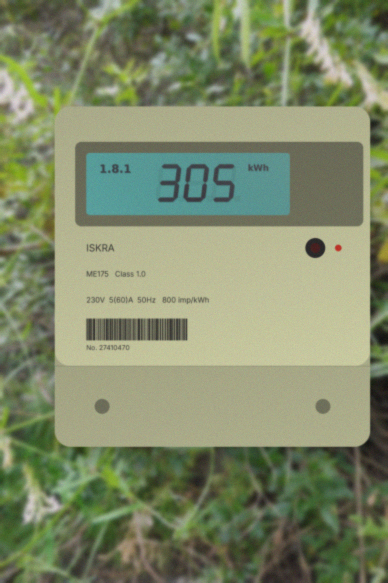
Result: {"value": 305, "unit": "kWh"}
